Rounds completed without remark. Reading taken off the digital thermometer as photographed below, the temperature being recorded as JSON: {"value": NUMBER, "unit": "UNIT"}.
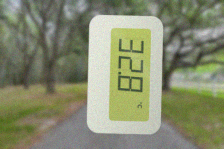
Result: {"value": 32.8, "unit": "°C"}
